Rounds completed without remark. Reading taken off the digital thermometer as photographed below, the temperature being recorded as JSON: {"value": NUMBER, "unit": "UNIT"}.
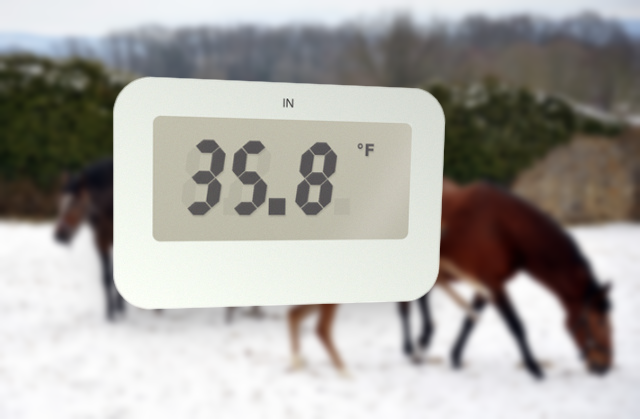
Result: {"value": 35.8, "unit": "°F"}
